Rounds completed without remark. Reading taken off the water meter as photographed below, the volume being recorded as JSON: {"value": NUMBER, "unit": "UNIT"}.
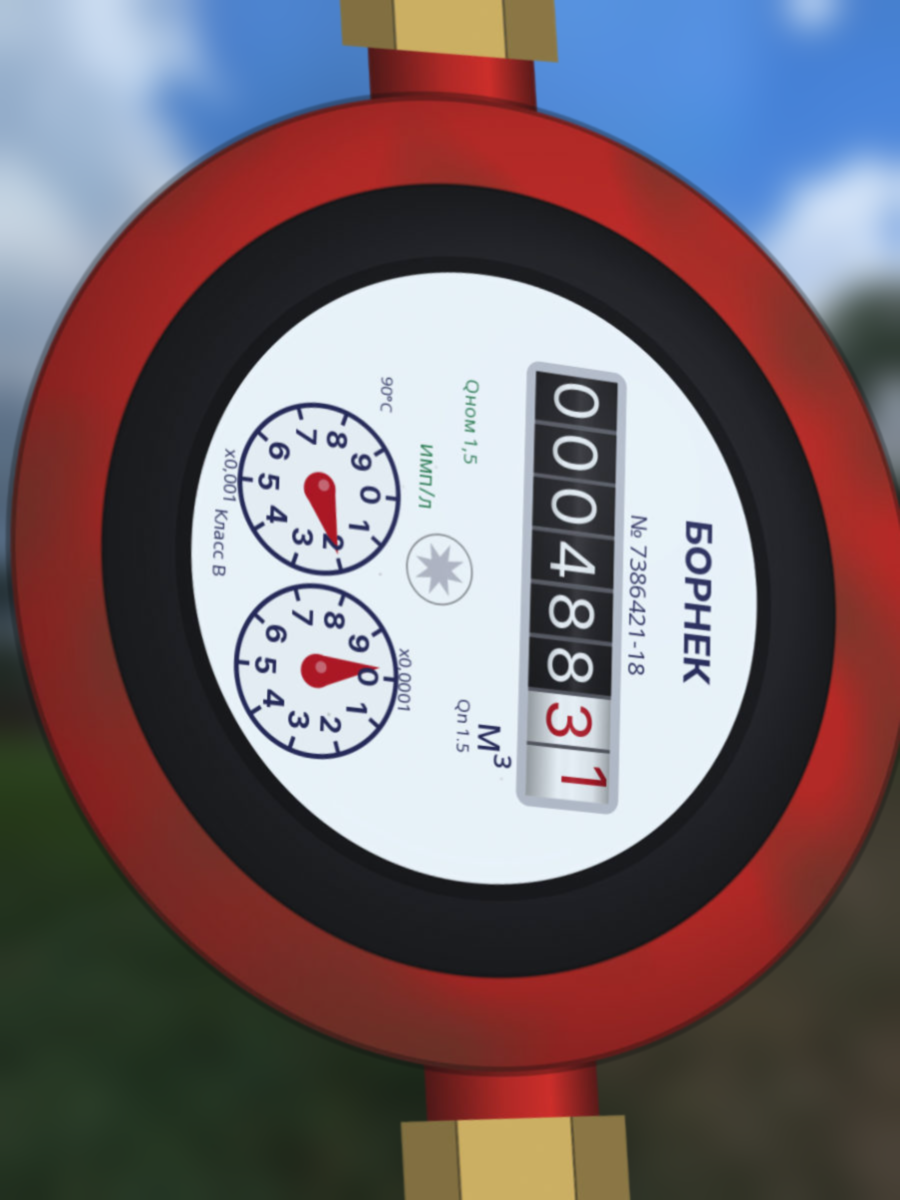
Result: {"value": 488.3119, "unit": "m³"}
